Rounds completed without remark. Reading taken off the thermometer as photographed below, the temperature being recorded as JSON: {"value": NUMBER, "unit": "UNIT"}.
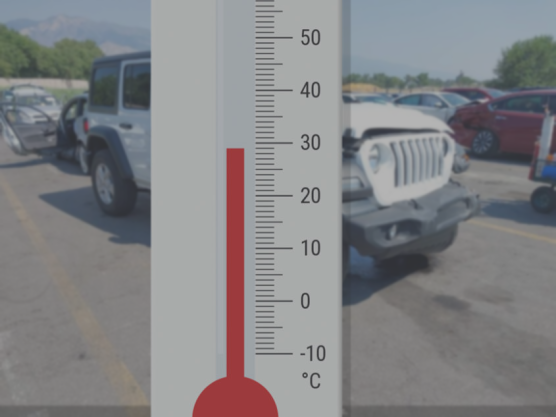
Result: {"value": 29, "unit": "°C"}
